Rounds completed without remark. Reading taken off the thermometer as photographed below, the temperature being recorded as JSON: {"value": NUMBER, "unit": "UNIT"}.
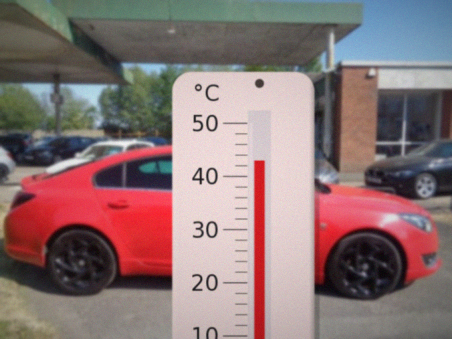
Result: {"value": 43, "unit": "°C"}
